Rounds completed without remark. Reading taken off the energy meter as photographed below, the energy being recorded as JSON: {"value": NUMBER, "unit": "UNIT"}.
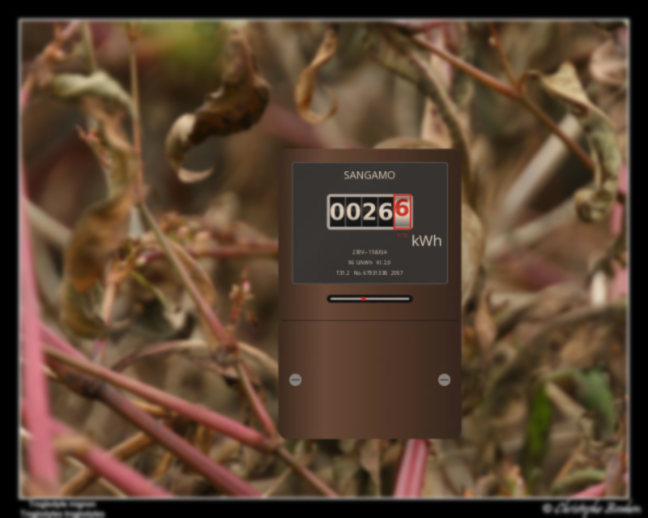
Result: {"value": 26.6, "unit": "kWh"}
